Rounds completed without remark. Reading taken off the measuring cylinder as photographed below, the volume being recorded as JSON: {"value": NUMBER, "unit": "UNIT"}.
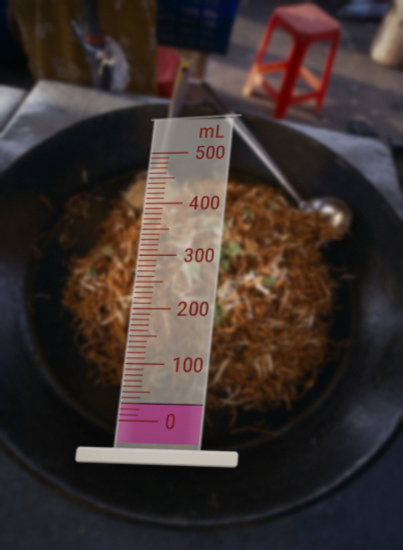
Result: {"value": 30, "unit": "mL"}
